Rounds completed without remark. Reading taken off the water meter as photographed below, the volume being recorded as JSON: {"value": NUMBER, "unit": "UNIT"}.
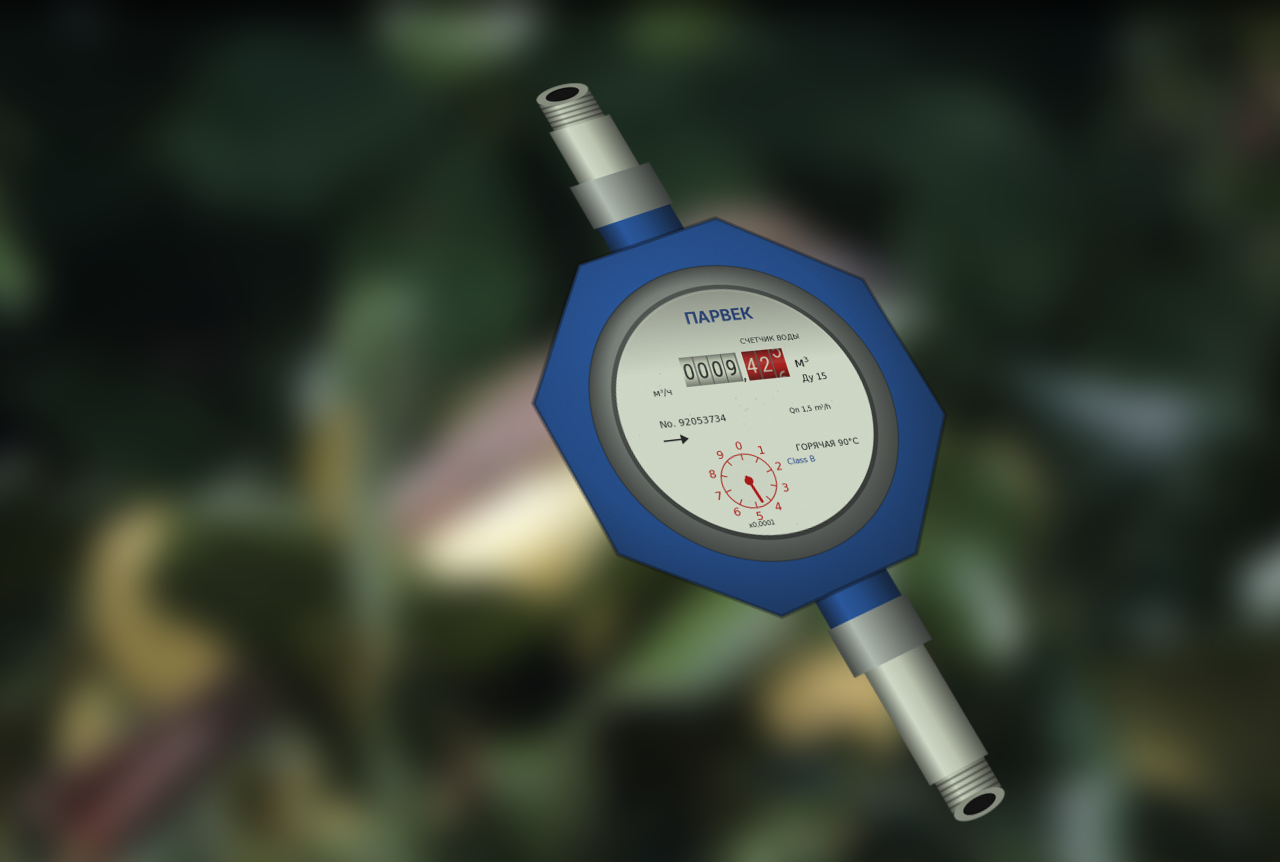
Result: {"value": 9.4254, "unit": "m³"}
